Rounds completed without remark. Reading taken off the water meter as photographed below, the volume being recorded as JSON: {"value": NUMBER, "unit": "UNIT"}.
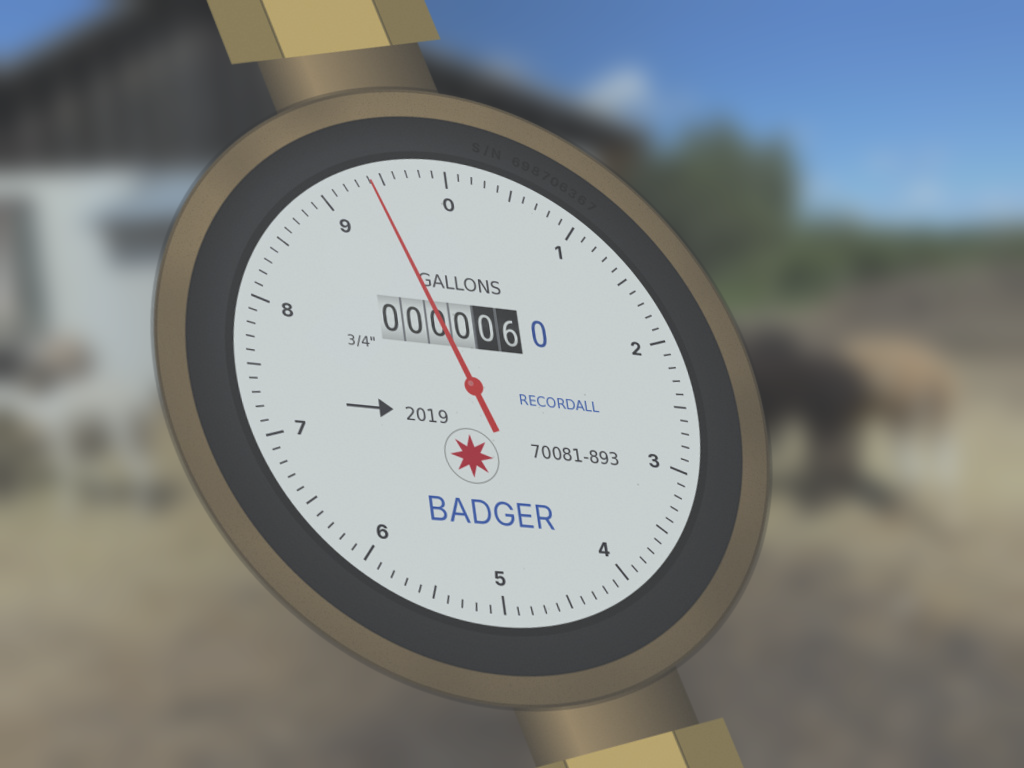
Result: {"value": 59.4, "unit": "gal"}
